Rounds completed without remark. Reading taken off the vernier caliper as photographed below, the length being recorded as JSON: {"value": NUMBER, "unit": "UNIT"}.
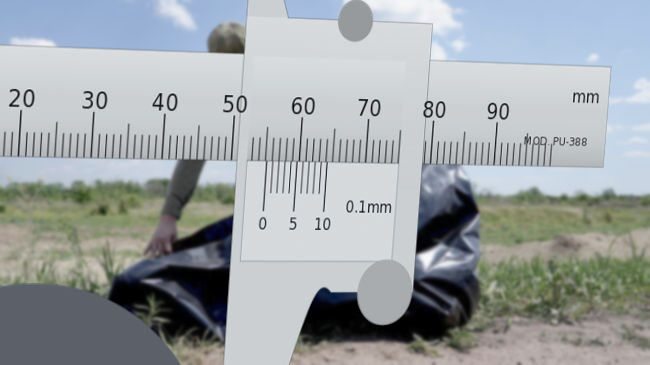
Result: {"value": 55.2, "unit": "mm"}
